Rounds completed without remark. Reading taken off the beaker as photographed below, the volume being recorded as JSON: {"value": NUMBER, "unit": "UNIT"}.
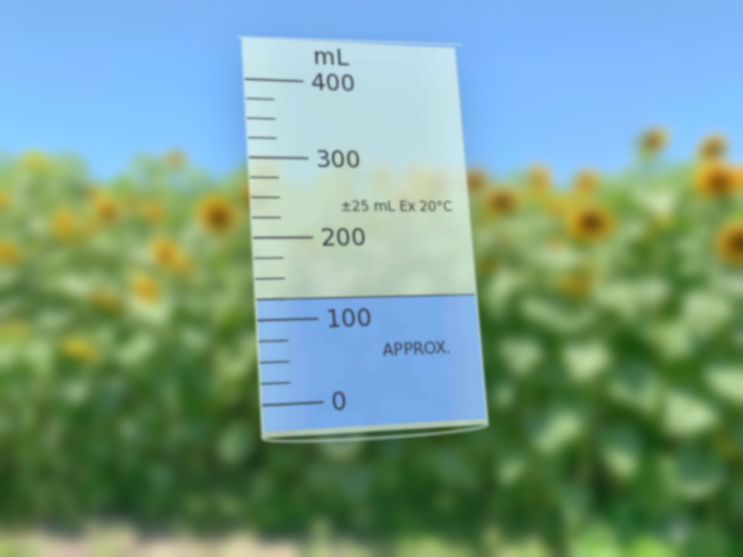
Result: {"value": 125, "unit": "mL"}
